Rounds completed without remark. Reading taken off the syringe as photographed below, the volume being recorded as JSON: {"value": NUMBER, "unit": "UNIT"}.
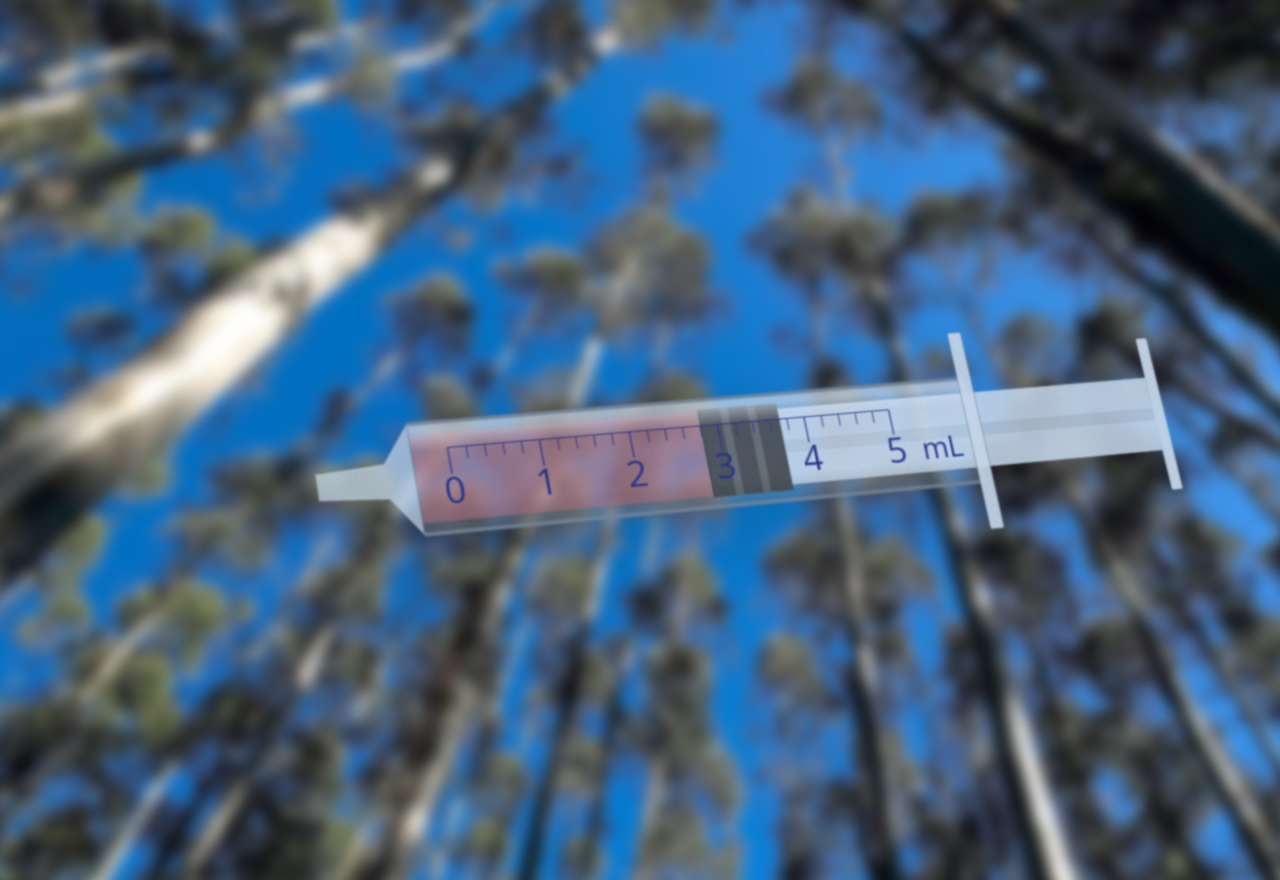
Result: {"value": 2.8, "unit": "mL"}
